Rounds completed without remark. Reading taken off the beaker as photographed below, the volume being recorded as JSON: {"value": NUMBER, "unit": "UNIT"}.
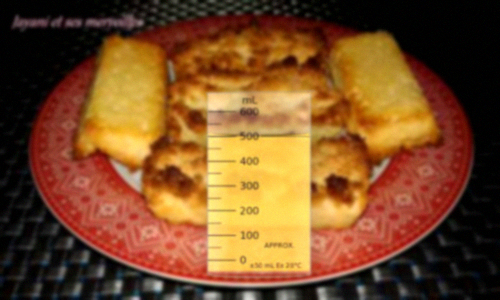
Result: {"value": 500, "unit": "mL"}
